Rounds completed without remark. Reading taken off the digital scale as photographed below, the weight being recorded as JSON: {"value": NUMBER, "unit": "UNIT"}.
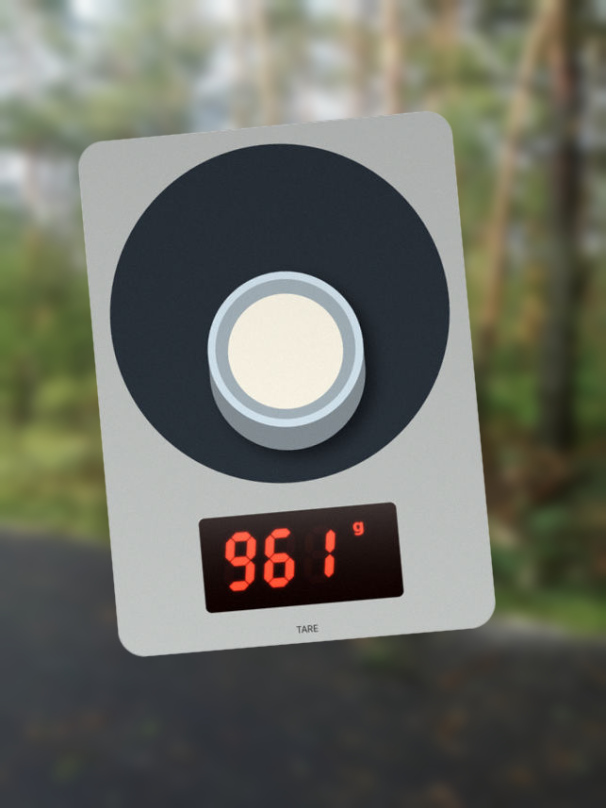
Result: {"value": 961, "unit": "g"}
